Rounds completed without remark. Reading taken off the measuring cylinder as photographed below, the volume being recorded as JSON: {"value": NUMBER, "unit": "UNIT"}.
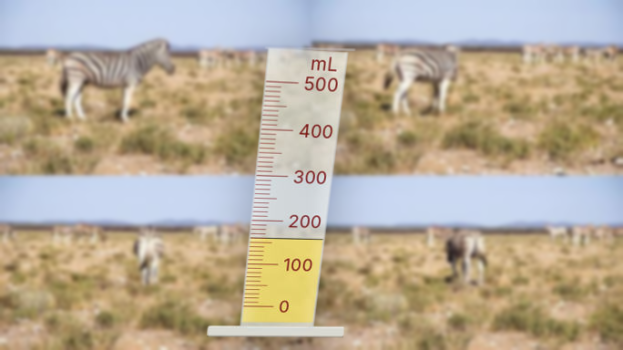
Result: {"value": 160, "unit": "mL"}
